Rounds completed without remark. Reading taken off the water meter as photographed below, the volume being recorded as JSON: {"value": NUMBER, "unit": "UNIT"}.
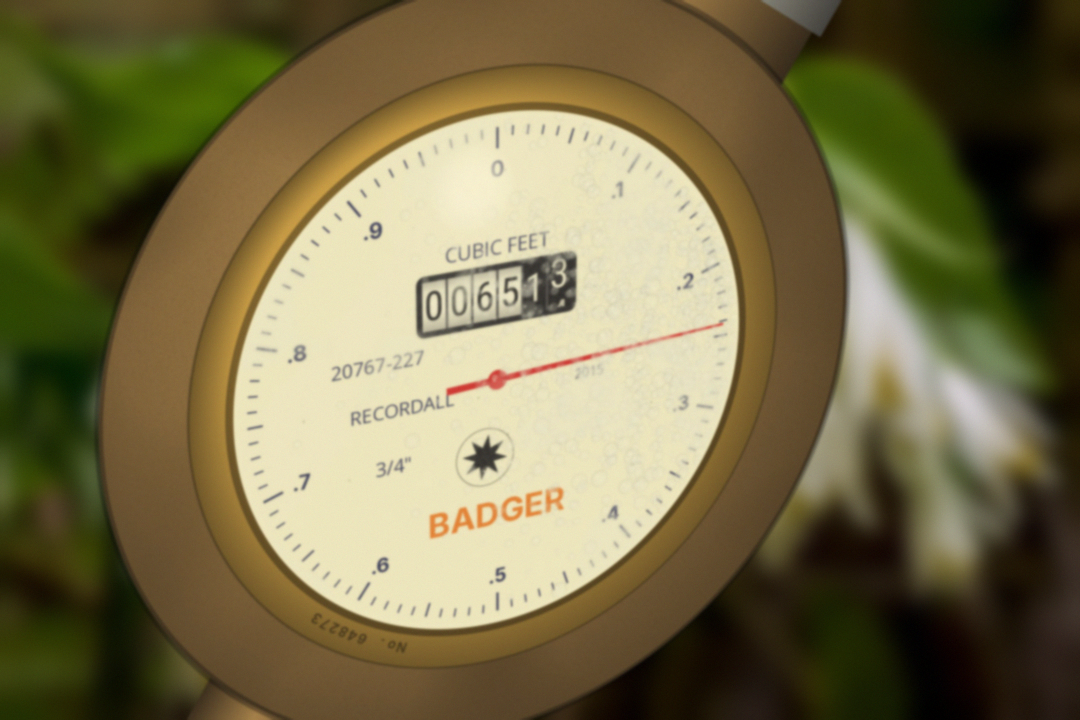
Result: {"value": 6513.24, "unit": "ft³"}
